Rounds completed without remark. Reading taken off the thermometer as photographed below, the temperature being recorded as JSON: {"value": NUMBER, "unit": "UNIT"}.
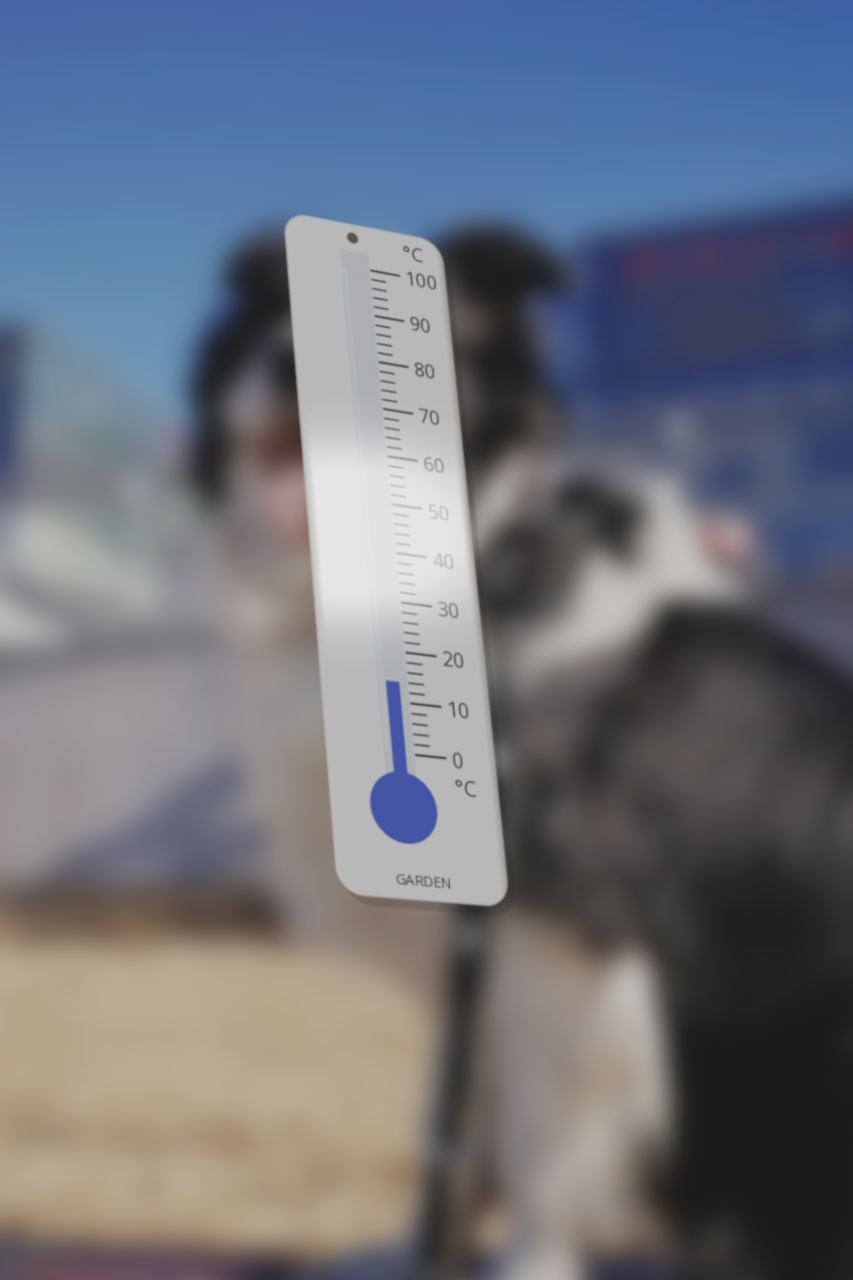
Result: {"value": 14, "unit": "°C"}
